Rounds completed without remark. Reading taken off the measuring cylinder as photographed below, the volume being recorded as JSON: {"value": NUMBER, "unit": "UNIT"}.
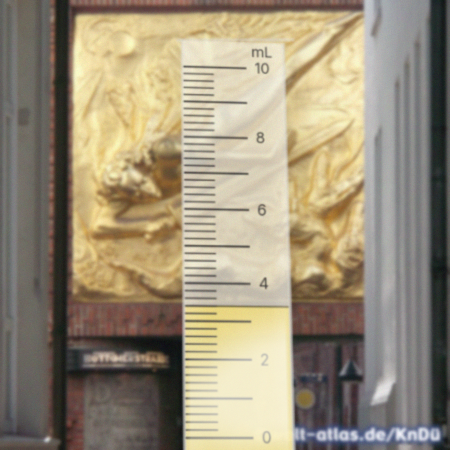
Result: {"value": 3.4, "unit": "mL"}
